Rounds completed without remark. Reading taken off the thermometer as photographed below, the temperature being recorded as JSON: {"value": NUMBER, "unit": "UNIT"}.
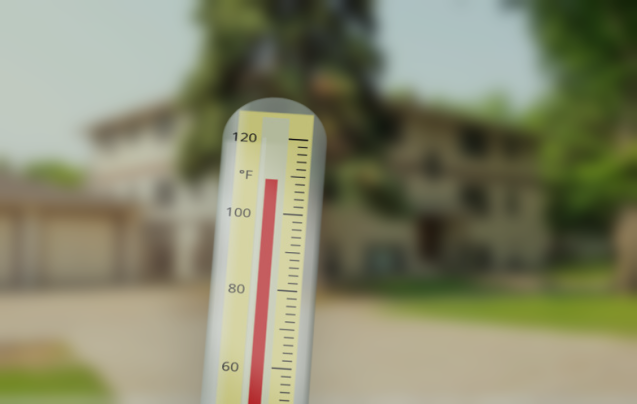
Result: {"value": 109, "unit": "°F"}
